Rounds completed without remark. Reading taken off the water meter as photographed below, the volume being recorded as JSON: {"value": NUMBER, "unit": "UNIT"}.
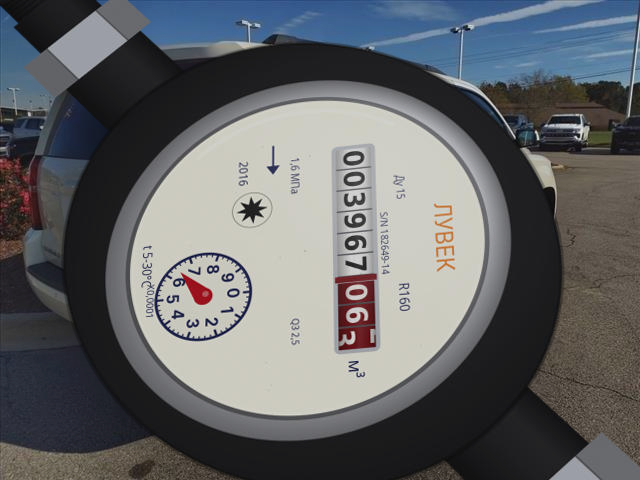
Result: {"value": 3967.0626, "unit": "m³"}
